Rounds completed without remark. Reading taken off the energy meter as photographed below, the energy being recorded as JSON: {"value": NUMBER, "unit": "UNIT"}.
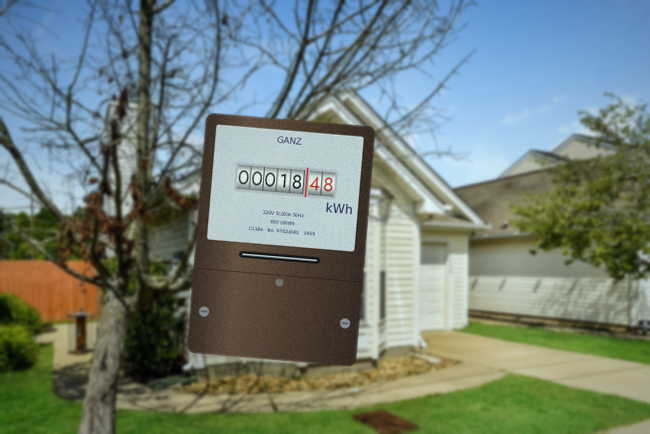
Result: {"value": 18.48, "unit": "kWh"}
